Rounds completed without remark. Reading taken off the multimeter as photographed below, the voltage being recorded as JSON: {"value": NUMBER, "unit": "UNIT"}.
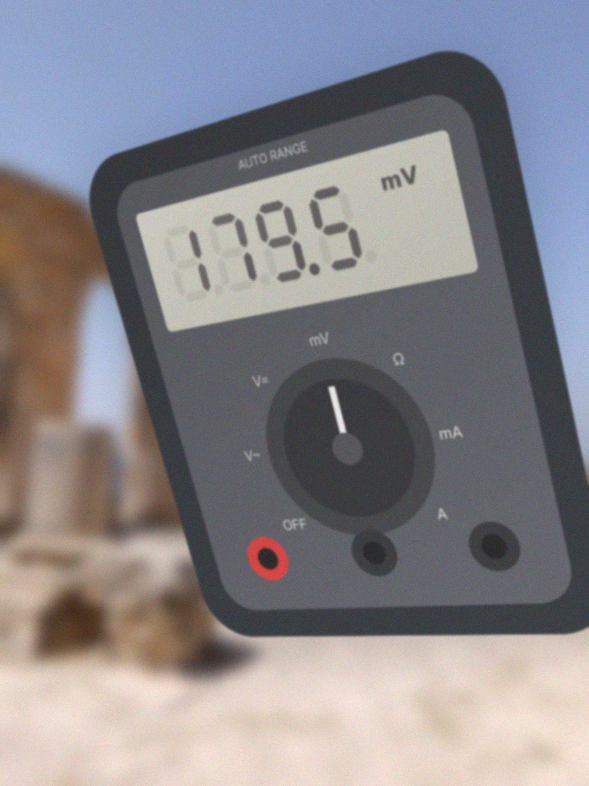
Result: {"value": 179.5, "unit": "mV"}
